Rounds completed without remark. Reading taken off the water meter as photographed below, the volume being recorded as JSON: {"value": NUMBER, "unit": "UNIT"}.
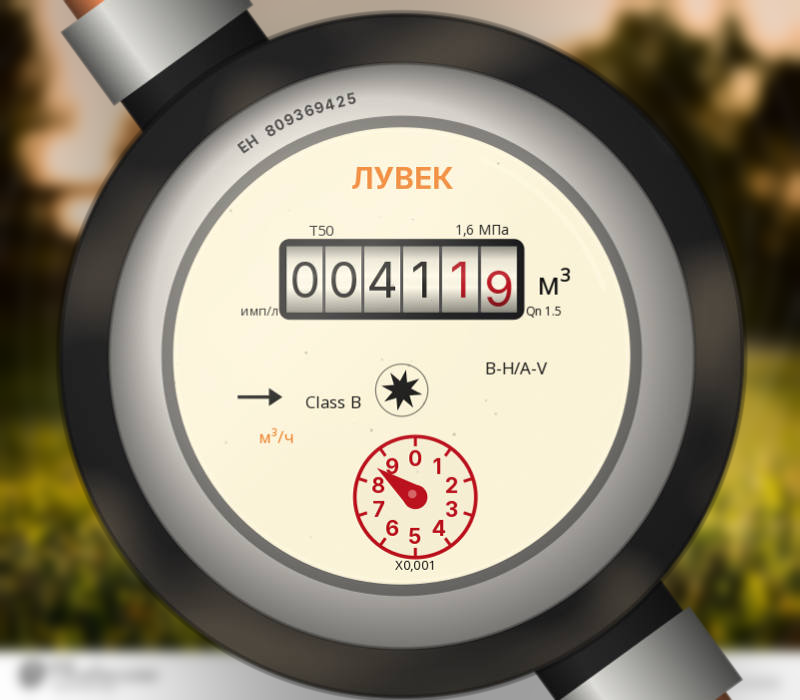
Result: {"value": 41.188, "unit": "m³"}
